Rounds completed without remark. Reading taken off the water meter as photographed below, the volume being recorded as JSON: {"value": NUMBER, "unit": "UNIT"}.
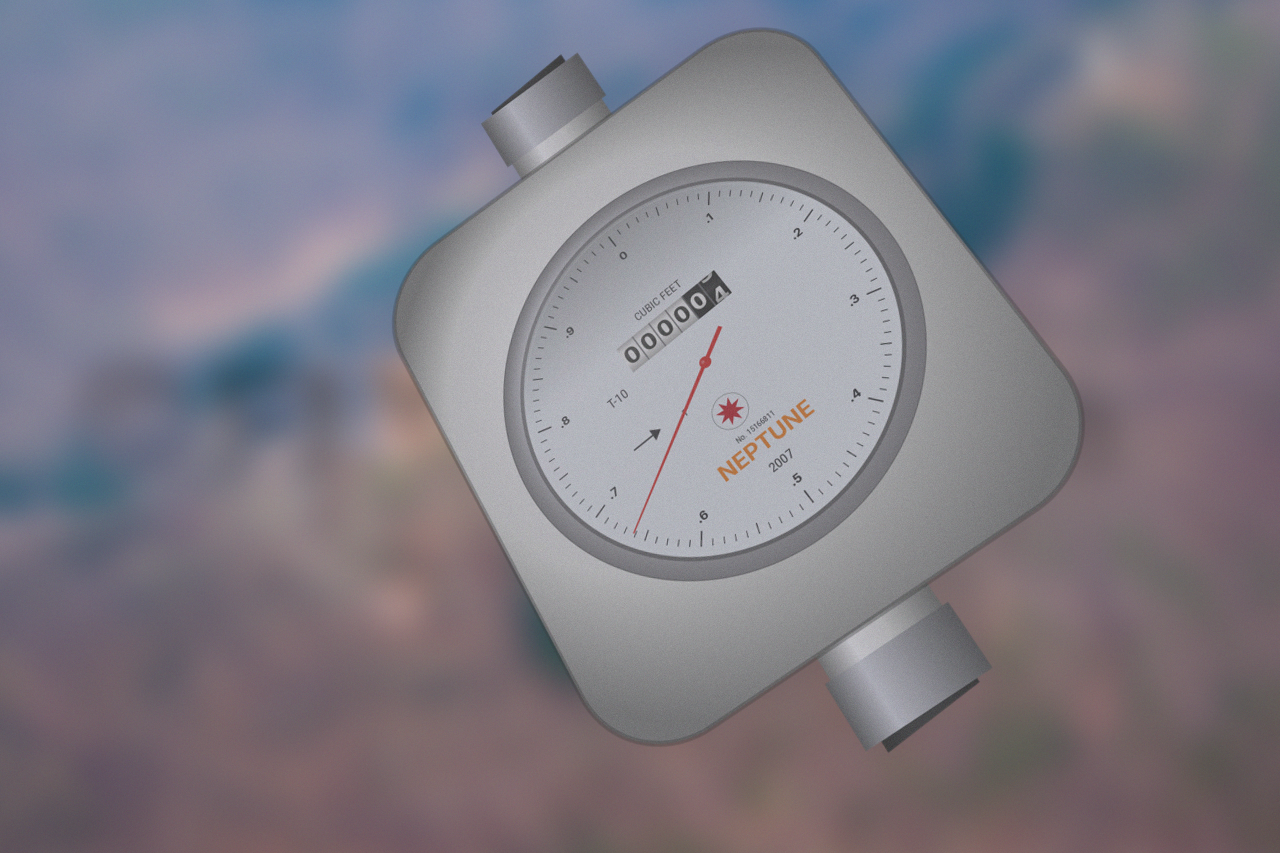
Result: {"value": 3.66, "unit": "ft³"}
